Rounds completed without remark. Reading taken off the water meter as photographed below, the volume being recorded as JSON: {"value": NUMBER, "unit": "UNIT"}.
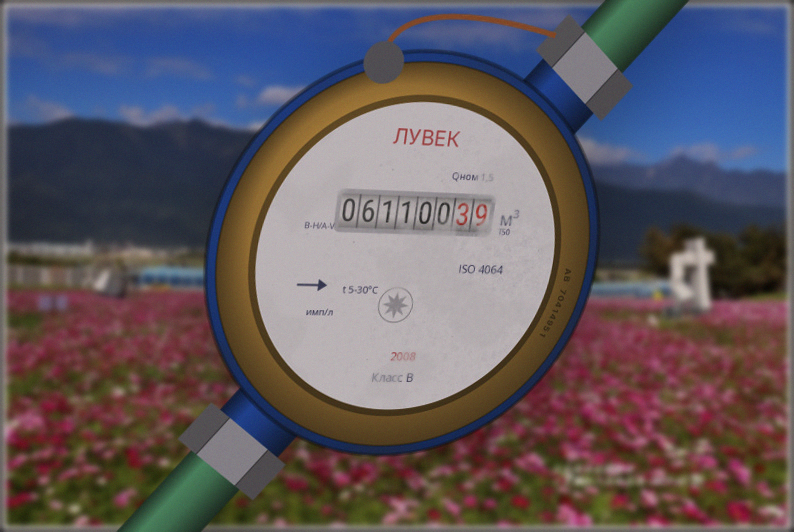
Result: {"value": 61100.39, "unit": "m³"}
